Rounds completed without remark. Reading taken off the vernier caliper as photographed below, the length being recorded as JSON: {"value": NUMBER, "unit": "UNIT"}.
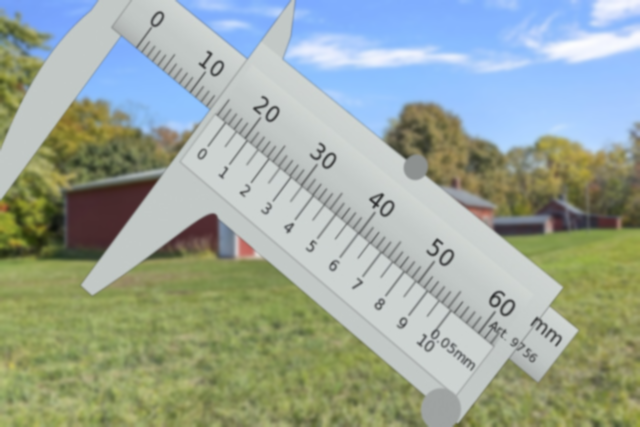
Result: {"value": 16.5, "unit": "mm"}
